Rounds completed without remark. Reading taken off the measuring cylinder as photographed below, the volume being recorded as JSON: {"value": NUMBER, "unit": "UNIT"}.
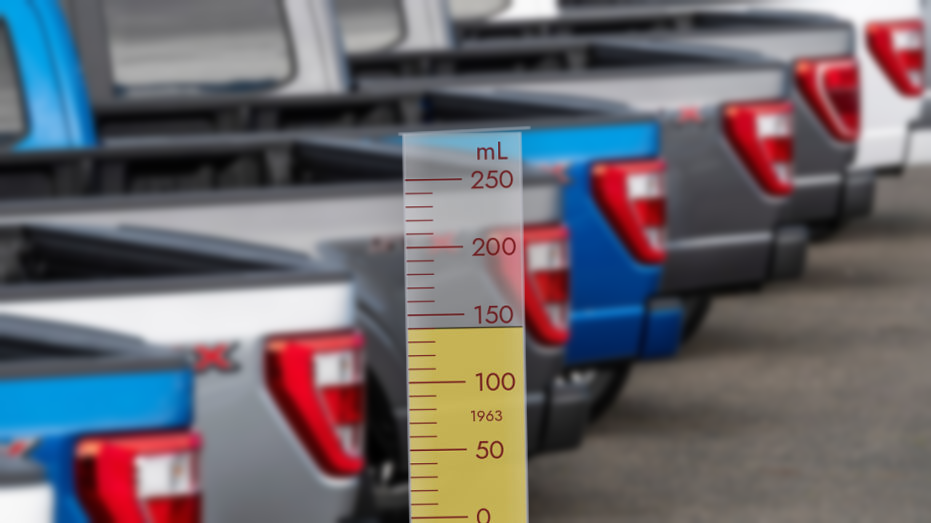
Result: {"value": 140, "unit": "mL"}
